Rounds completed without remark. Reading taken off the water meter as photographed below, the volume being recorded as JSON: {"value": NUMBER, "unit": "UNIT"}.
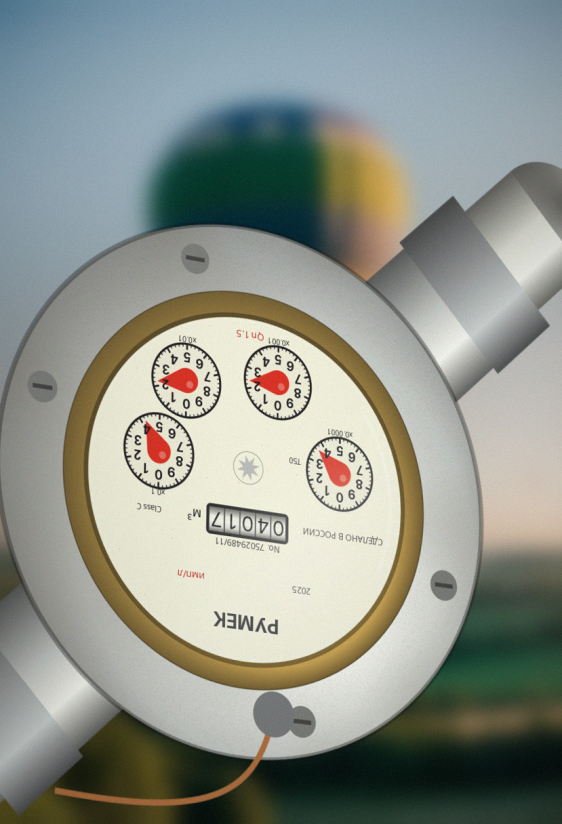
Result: {"value": 4017.4223, "unit": "m³"}
